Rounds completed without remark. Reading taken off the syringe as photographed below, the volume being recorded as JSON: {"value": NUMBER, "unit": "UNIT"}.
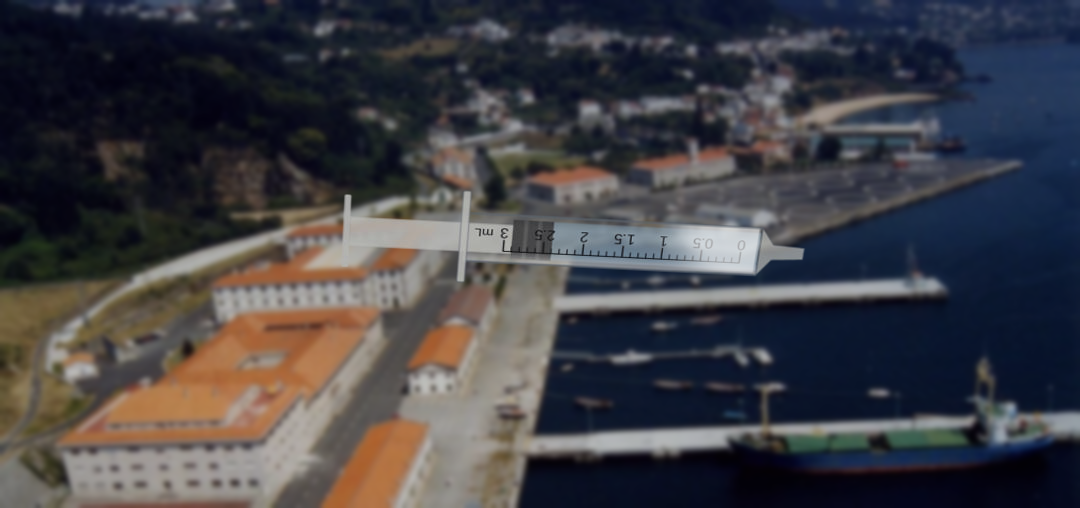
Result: {"value": 2.4, "unit": "mL"}
